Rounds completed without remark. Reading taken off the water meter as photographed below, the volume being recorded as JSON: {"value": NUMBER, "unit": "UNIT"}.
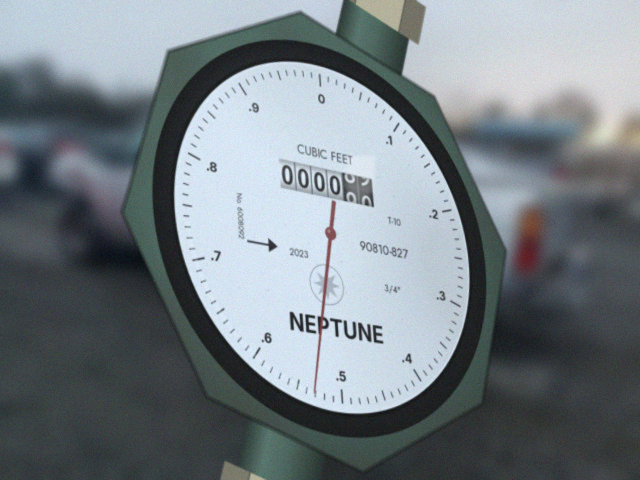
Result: {"value": 89.53, "unit": "ft³"}
